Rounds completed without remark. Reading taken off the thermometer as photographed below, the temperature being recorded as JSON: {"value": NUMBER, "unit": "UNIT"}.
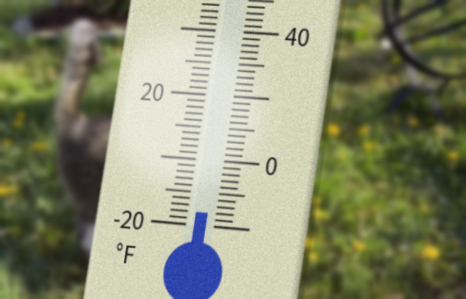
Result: {"value": -16, "unit": "°F"}
